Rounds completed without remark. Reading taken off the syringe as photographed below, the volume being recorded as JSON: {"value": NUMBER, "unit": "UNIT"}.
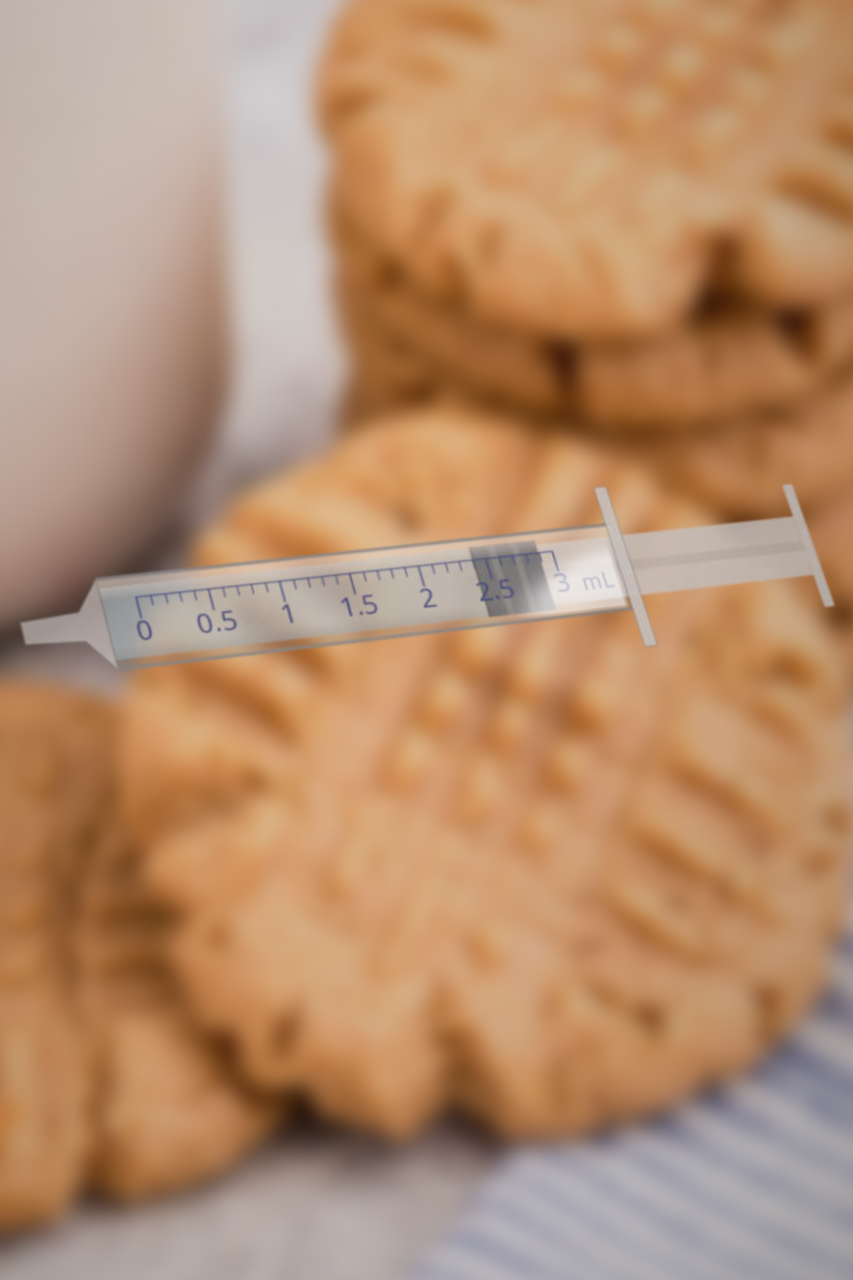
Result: {"value": 2.4, "unit": "mL"}
